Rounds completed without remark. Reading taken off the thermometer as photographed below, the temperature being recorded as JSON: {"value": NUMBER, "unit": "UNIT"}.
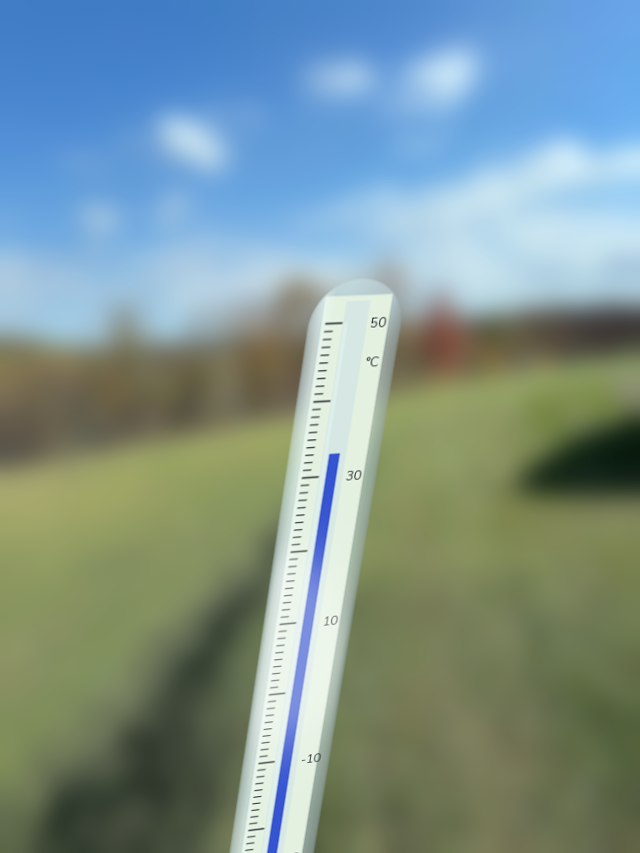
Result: {"value": 33, "unit": "°C"}
